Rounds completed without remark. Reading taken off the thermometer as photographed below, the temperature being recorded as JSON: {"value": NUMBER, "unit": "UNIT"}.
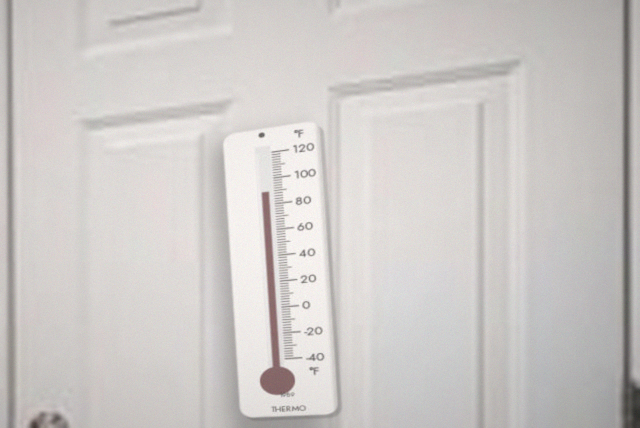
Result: {"value": 90, "unit": "°F"}
